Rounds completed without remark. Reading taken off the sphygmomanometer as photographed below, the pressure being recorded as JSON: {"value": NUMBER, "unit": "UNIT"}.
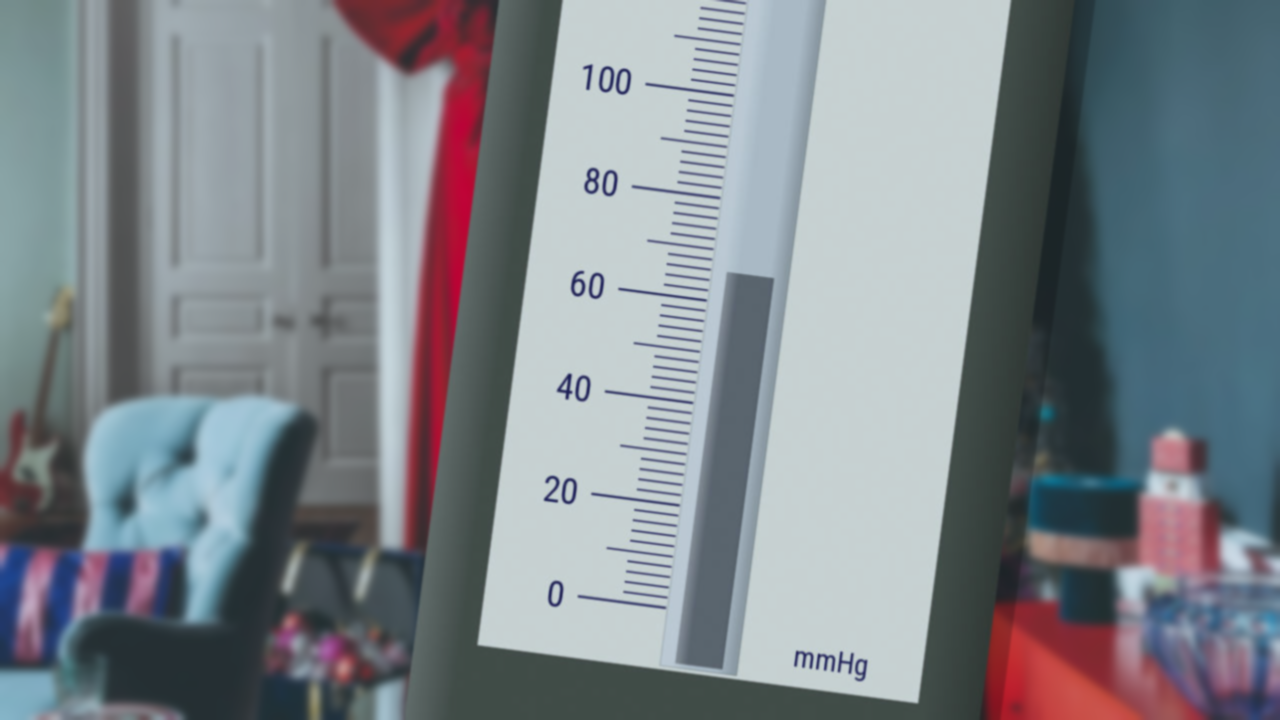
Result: {"value": 66, "unit": "mmHg"}
